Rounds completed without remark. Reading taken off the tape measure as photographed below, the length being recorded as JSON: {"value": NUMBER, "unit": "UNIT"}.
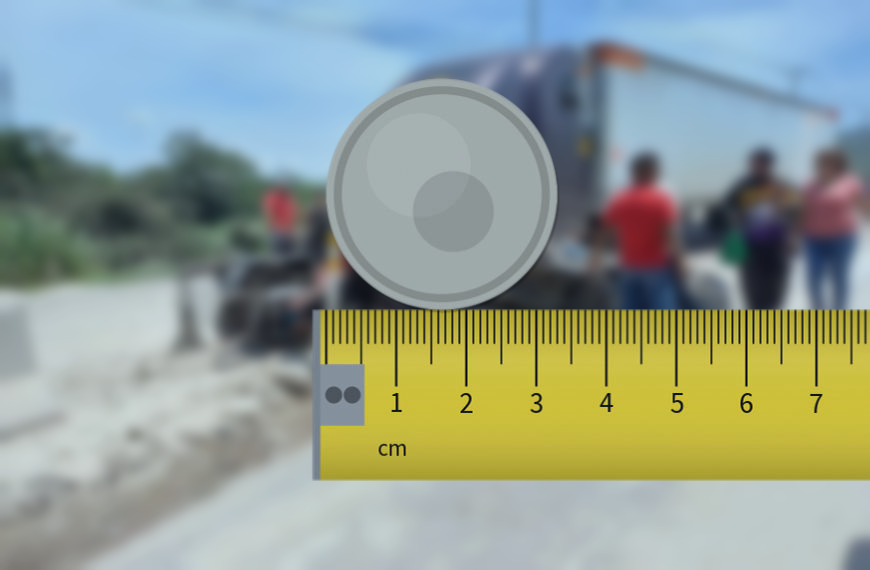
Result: {"value": 3.3, "unit": "cm"}
